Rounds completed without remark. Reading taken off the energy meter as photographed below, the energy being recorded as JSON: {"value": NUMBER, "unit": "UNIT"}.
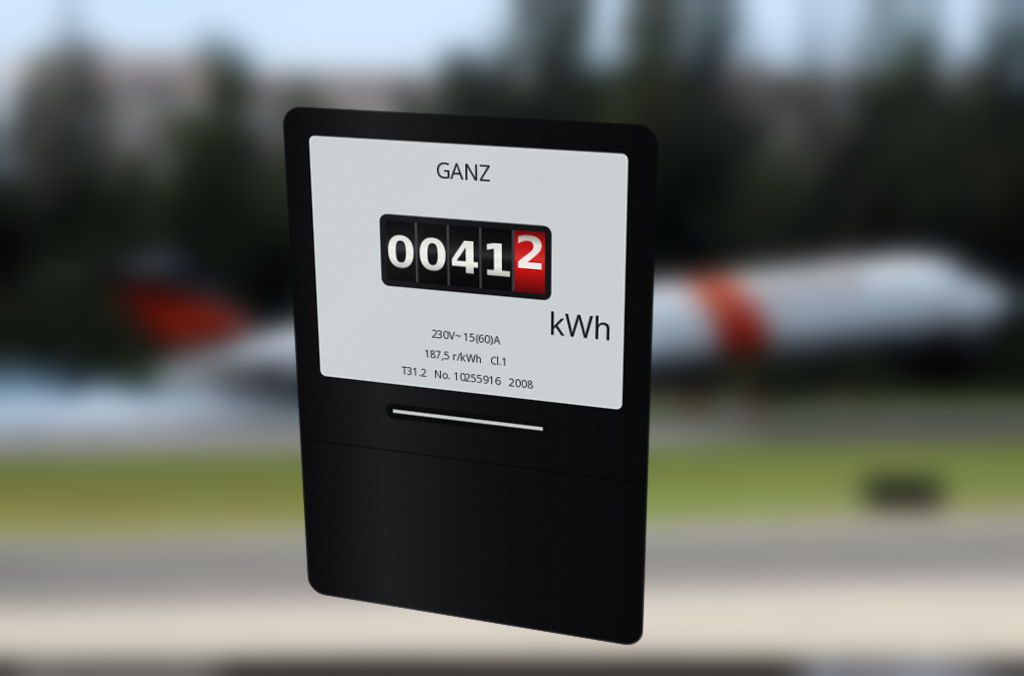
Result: {"value": 41.2, "unit": "kWh"}
